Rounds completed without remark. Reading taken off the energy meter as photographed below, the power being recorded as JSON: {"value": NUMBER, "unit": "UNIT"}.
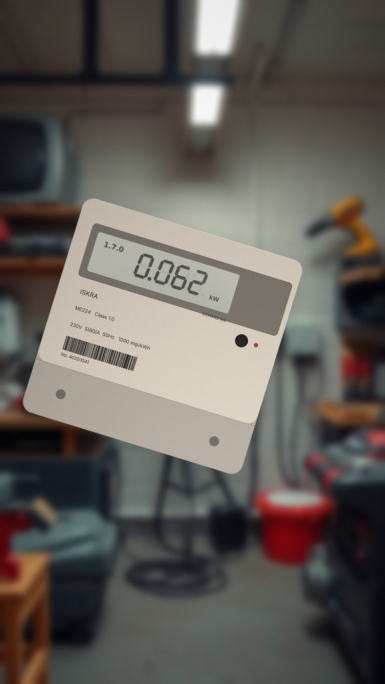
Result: {"value": 0.062, "unit": "kW"}
